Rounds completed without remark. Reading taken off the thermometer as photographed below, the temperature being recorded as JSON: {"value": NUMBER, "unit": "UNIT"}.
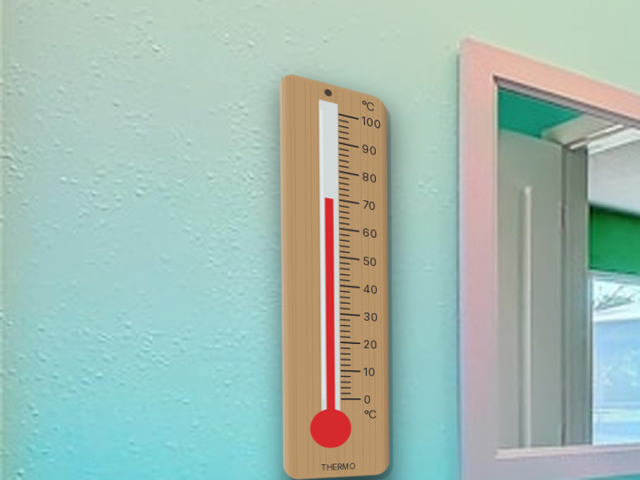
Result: {"value": 70, "unit": "°C"}
